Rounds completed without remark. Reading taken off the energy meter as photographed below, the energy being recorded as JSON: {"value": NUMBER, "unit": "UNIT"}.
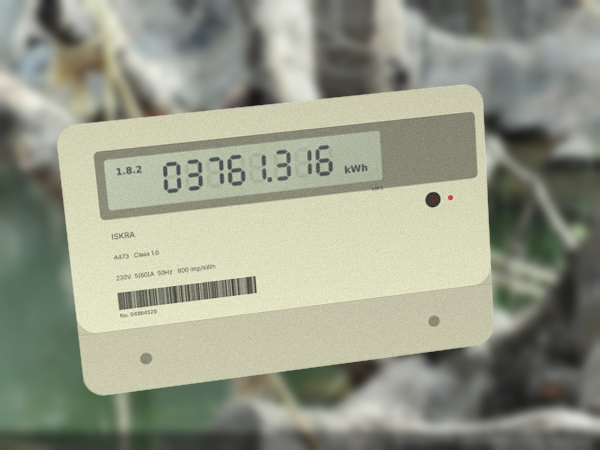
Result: {"value": 3761.316, "unit": "kWh"}
